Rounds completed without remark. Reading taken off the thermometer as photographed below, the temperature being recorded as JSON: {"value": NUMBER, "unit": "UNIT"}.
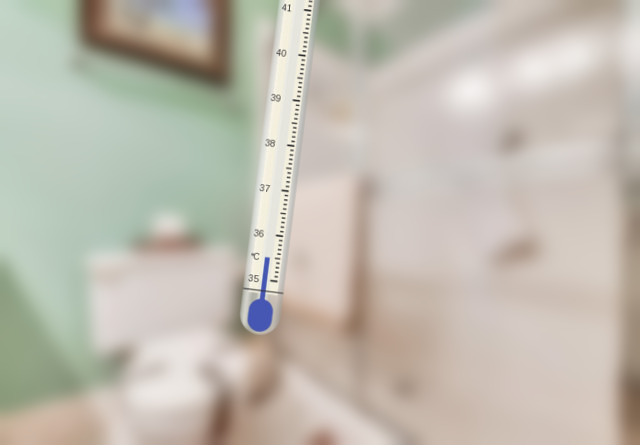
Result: {"value": 35.5, "unit": "°C"}
